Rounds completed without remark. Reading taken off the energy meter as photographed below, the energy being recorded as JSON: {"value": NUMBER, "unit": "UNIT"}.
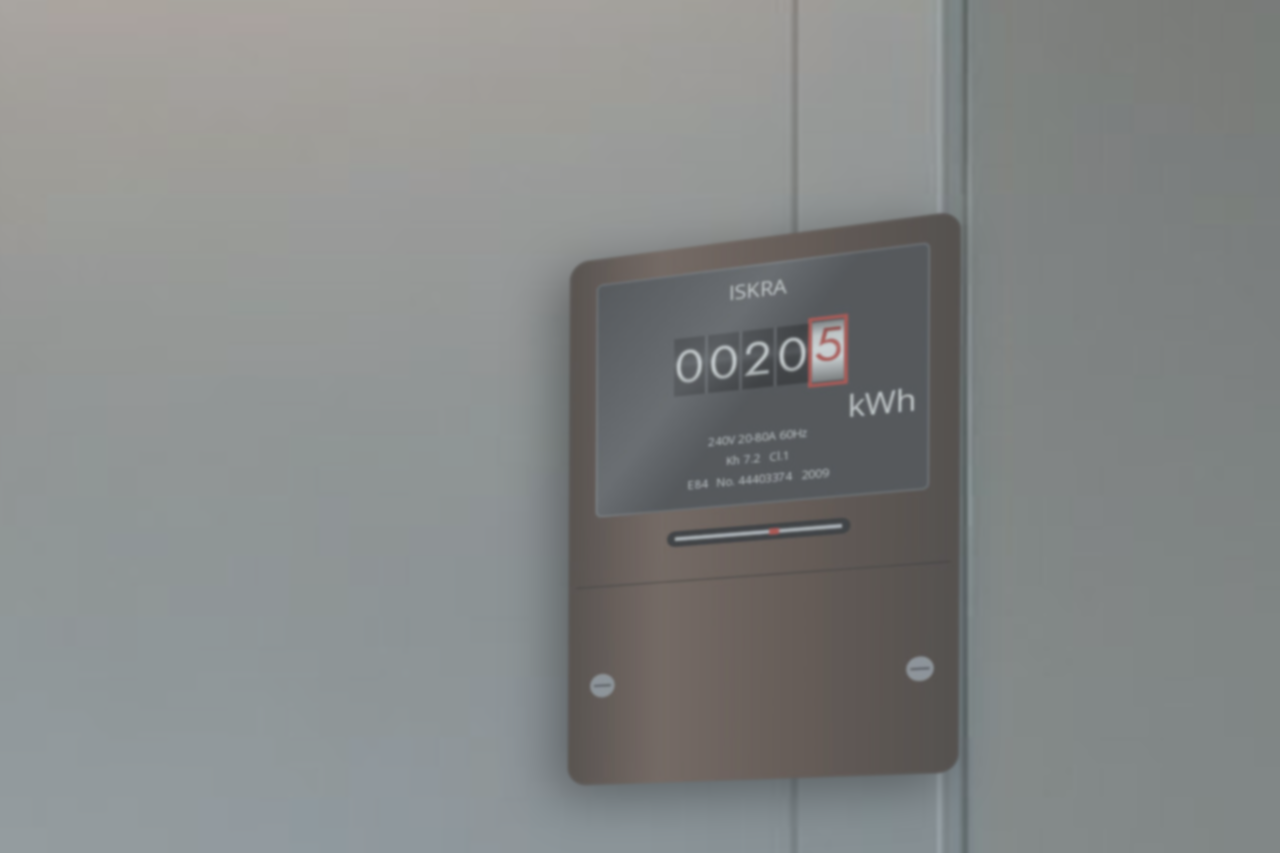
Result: {"value": 20.5, "unit": "kWh"}
